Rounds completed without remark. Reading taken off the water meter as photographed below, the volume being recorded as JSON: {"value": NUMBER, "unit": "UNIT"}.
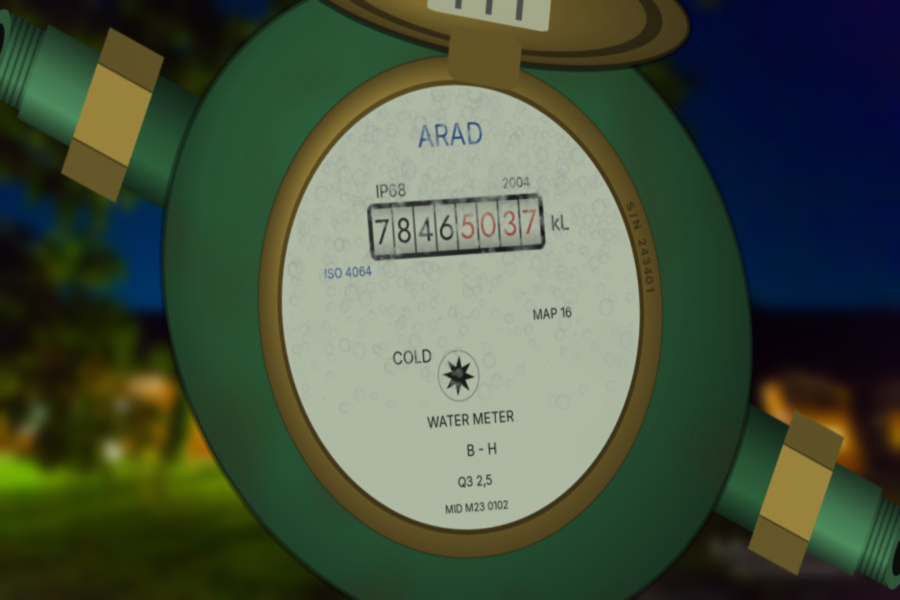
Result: {"value": 7846.5037, "unit": "kL"}
